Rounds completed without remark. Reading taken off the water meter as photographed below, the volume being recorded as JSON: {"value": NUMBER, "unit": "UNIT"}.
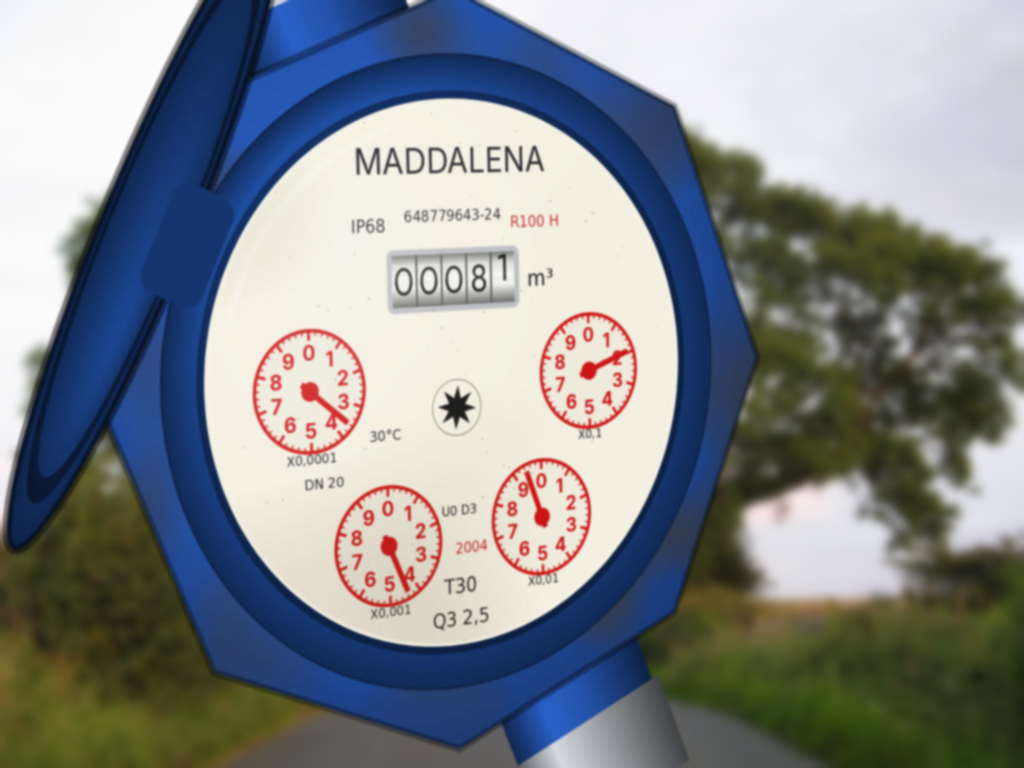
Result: {"value": 81.1943, "unit": "m³"}
